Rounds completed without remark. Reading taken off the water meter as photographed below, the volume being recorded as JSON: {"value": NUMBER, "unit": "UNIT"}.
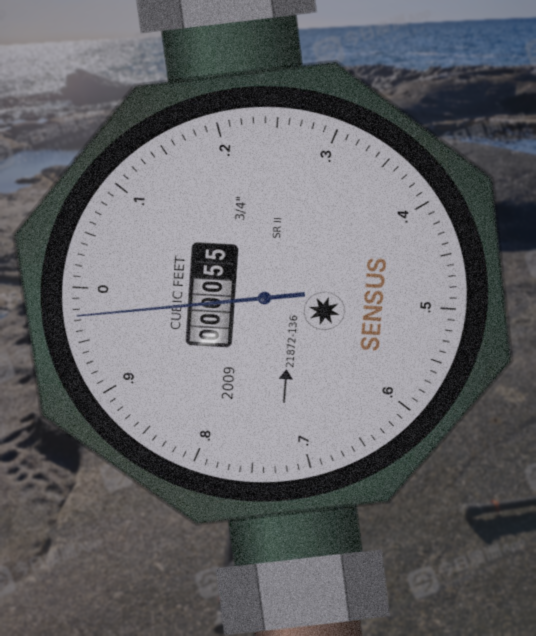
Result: {"value": 54.97, "unit": "ft³"}
